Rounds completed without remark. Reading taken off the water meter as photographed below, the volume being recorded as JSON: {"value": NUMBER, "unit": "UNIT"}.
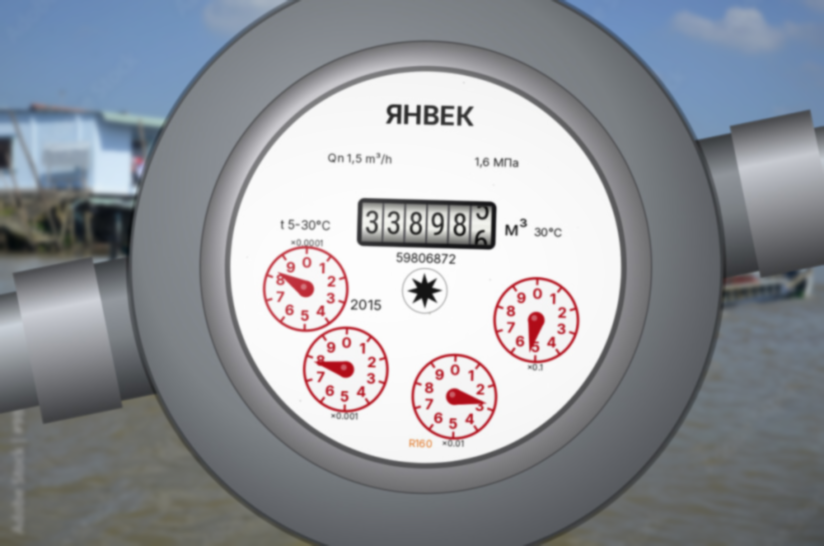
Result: {"value": 338985.5278, "unit": "m³"}
